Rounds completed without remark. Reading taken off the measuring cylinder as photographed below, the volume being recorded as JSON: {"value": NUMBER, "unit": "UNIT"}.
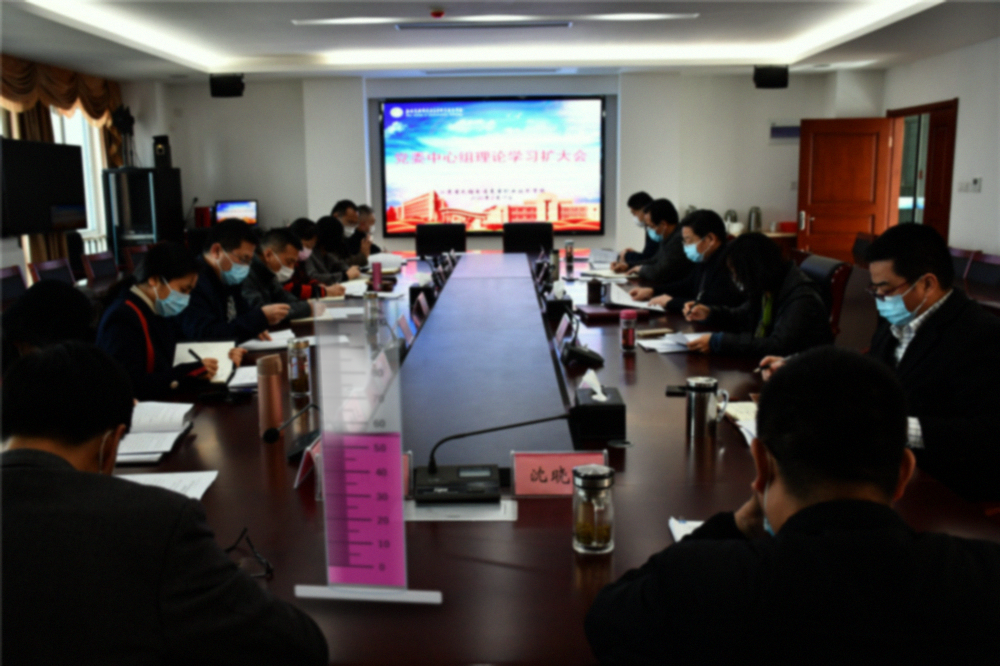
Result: {"value": 55, "unit": "mL"}
